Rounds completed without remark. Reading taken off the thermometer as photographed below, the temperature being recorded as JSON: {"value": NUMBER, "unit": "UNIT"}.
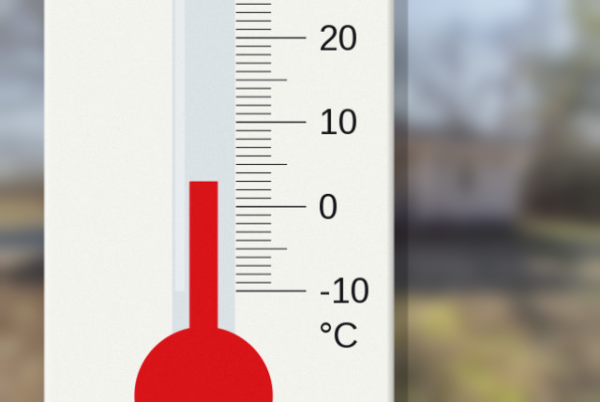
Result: {"value": 3, "unit": "°C"}
